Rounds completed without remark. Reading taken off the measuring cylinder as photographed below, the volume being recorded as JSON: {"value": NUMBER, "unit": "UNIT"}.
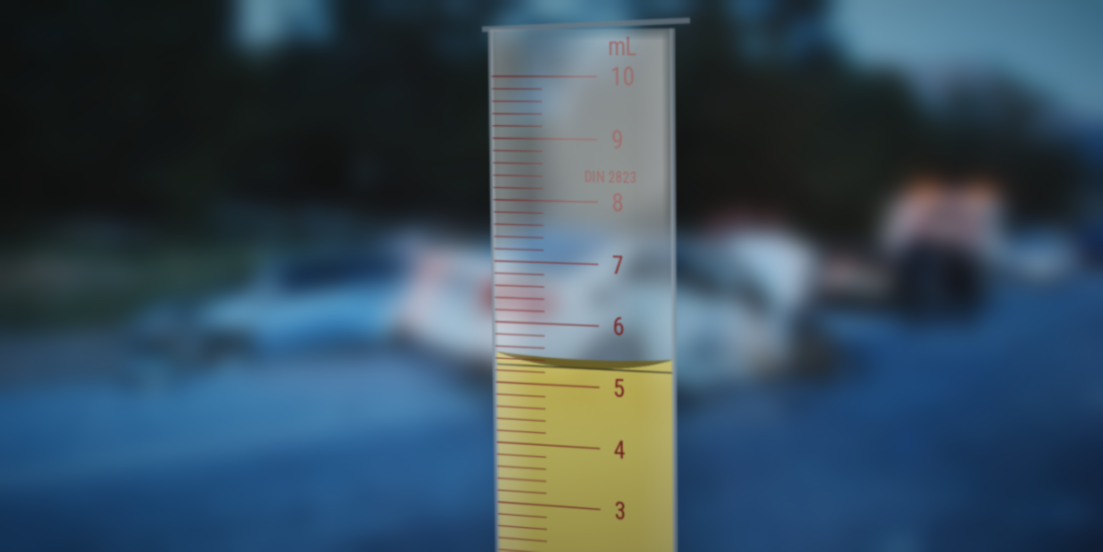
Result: {"value": 5.3, "unit": "mL"}
